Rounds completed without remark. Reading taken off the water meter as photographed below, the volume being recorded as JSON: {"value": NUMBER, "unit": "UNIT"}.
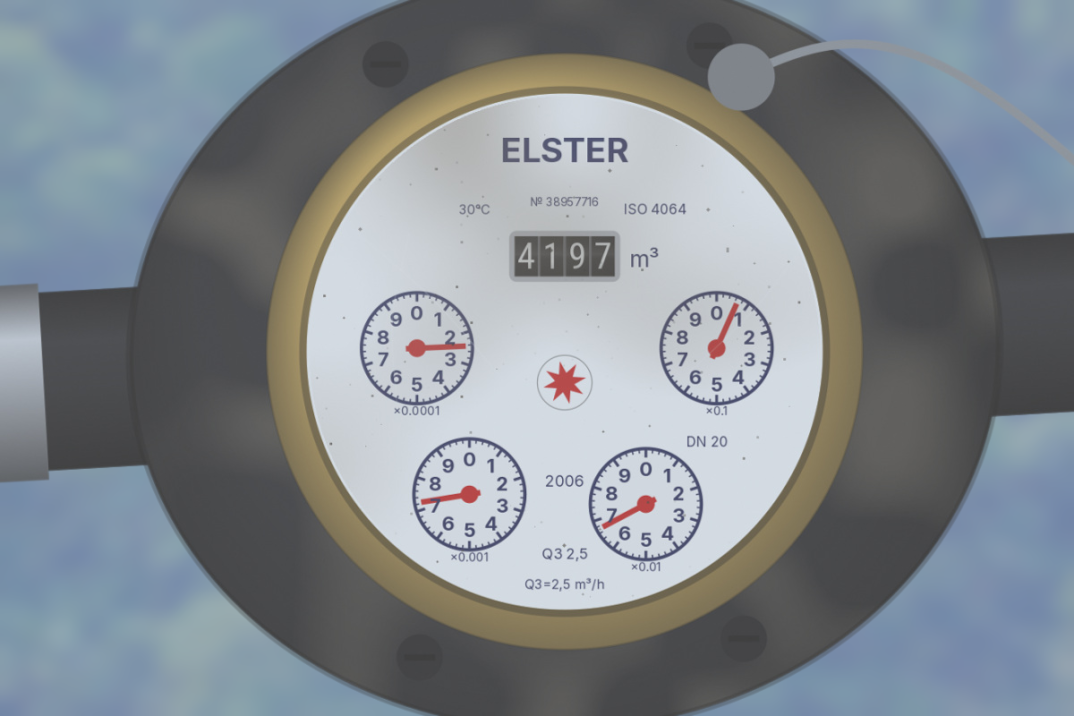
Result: {"value": 4197.0672, "unit": "m³"}
